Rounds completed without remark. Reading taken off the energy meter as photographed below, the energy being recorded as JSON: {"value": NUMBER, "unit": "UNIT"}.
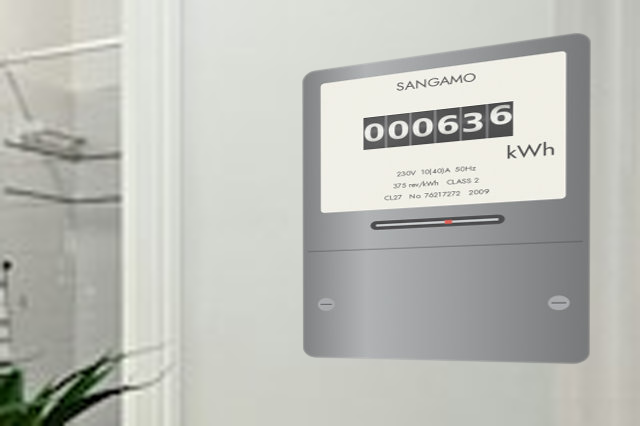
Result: {"value": 636, "unit": "kWh"}
